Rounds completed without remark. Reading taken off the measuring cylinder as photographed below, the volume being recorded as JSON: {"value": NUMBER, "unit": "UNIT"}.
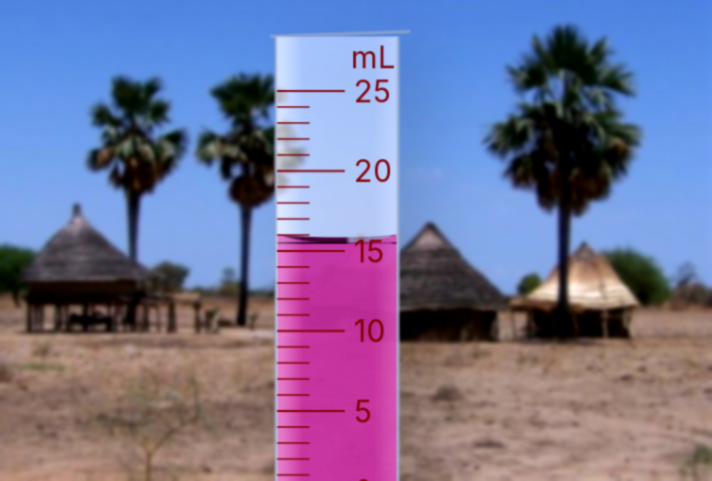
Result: {"value": 15.5, "unit": "mL"}
